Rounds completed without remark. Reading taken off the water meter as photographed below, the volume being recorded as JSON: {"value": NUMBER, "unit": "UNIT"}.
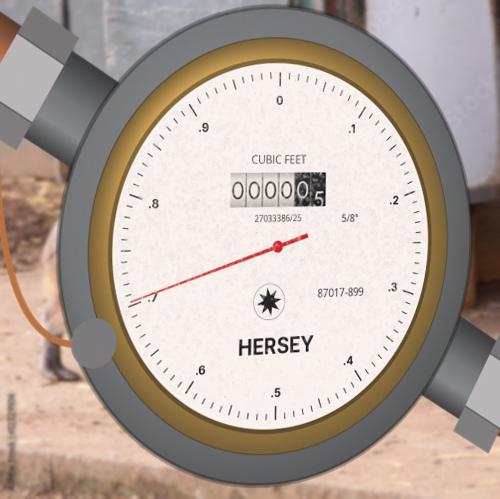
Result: {"value": 4.70, "unit": "ft³"}
